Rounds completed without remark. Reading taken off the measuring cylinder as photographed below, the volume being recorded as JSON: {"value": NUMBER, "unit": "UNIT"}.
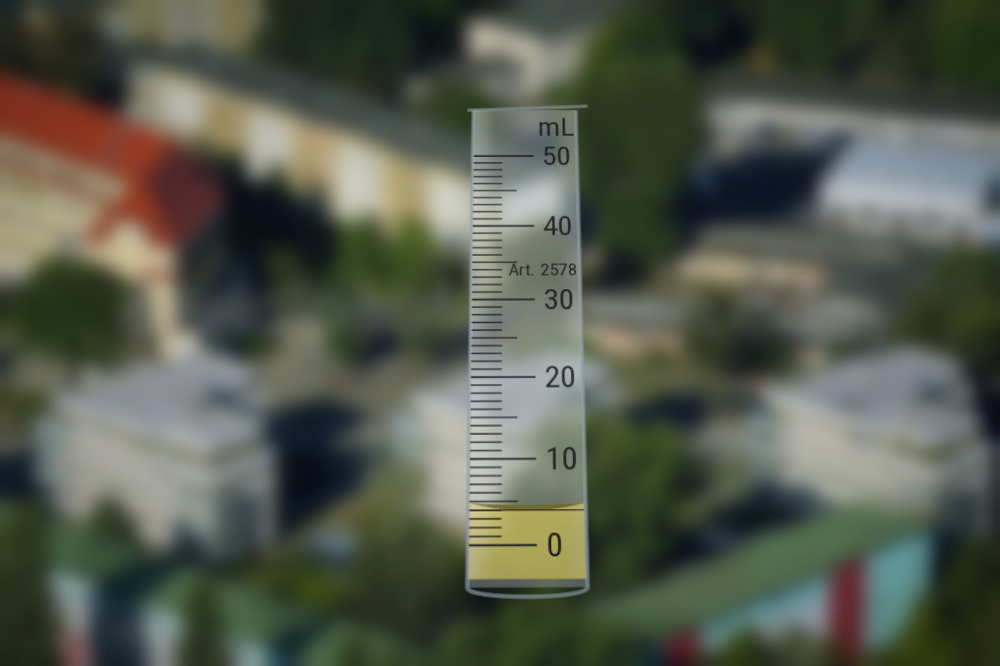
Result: {"value": 4, "unit": "mL"}
